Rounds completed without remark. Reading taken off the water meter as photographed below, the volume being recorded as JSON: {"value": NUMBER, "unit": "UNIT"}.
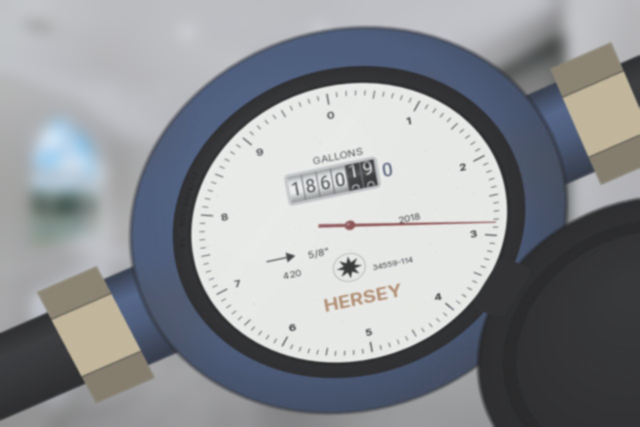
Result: {"value": 1860192.8, "unit": "gal"}
